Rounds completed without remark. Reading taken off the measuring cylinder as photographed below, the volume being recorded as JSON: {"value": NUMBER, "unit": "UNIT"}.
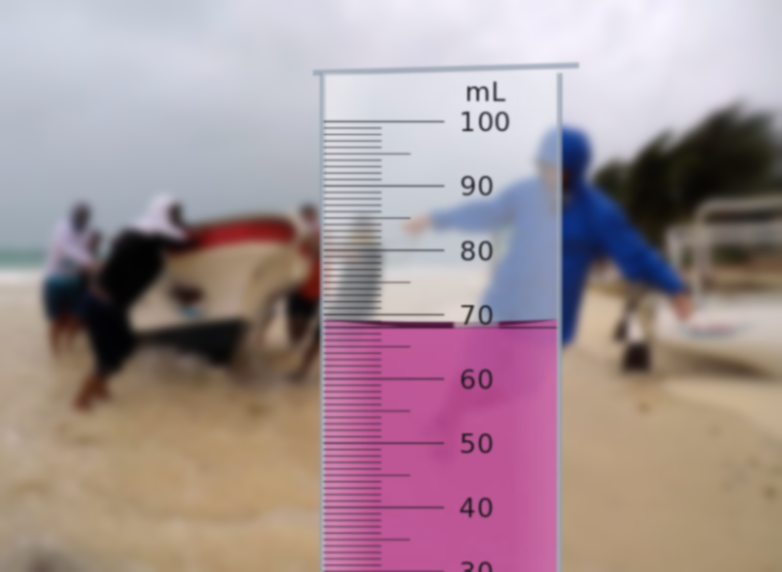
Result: {"value": 68, "unit": "mL"}
